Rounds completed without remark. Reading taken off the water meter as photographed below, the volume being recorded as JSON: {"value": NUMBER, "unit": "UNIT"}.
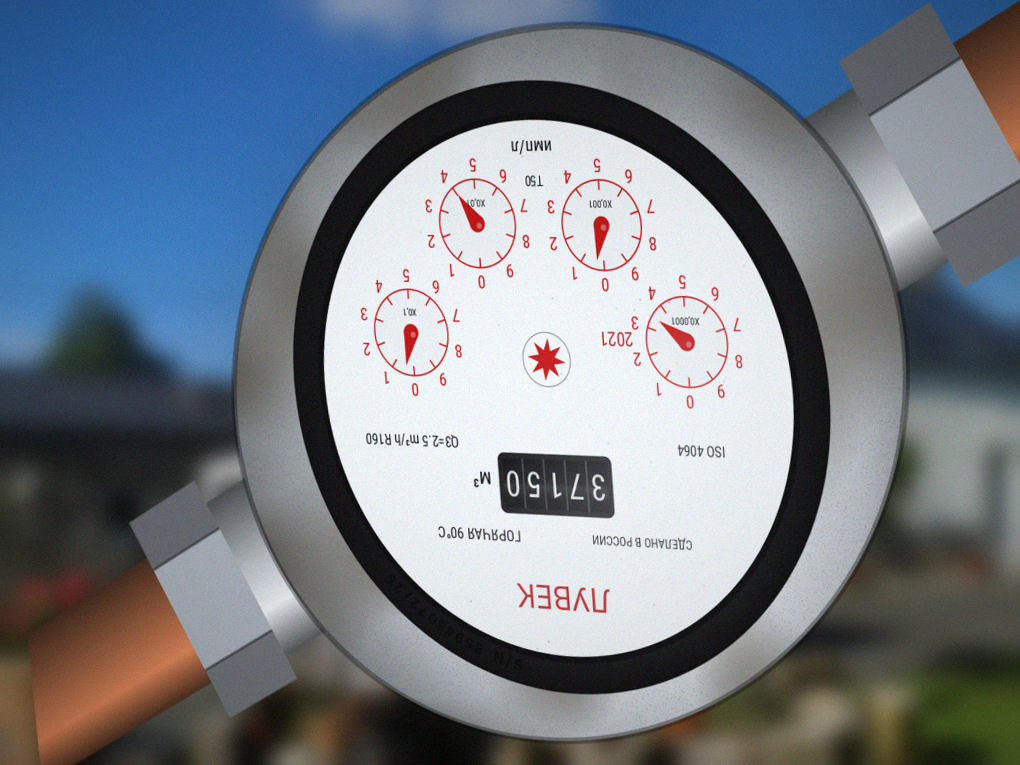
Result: {"value": 37150.0403, "unit": "m³"}
